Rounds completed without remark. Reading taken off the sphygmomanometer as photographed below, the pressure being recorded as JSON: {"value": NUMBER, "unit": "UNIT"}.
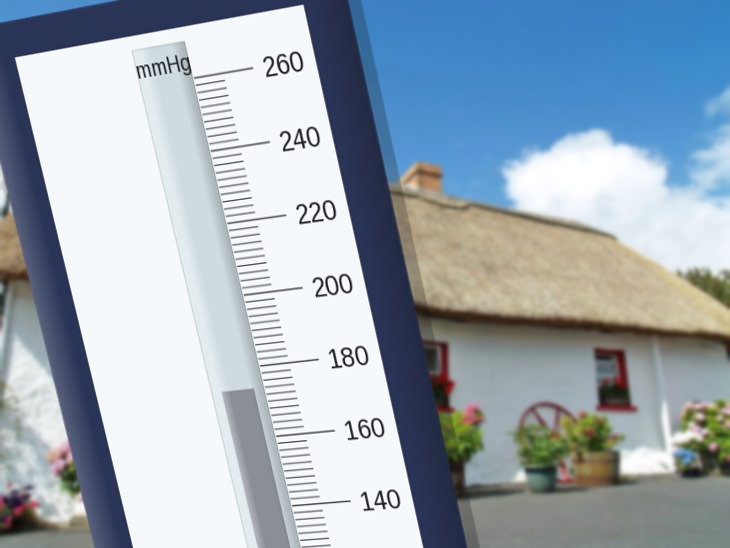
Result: {"value": 174, "unit": "mmHg"}
